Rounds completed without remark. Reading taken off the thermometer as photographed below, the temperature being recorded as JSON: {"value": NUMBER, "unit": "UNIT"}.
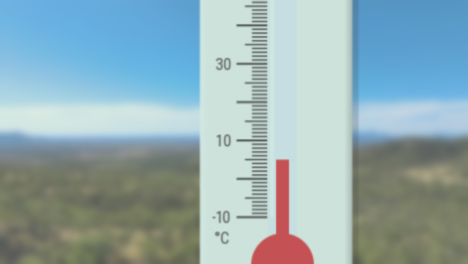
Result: {"value": 5, "unit": "°C"}
